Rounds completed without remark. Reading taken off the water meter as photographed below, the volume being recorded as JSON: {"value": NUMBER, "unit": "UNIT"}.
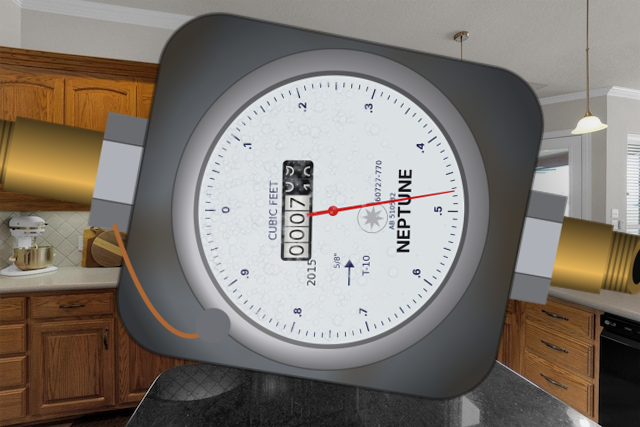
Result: {"value": 709.47, "unit": "ft³"}
